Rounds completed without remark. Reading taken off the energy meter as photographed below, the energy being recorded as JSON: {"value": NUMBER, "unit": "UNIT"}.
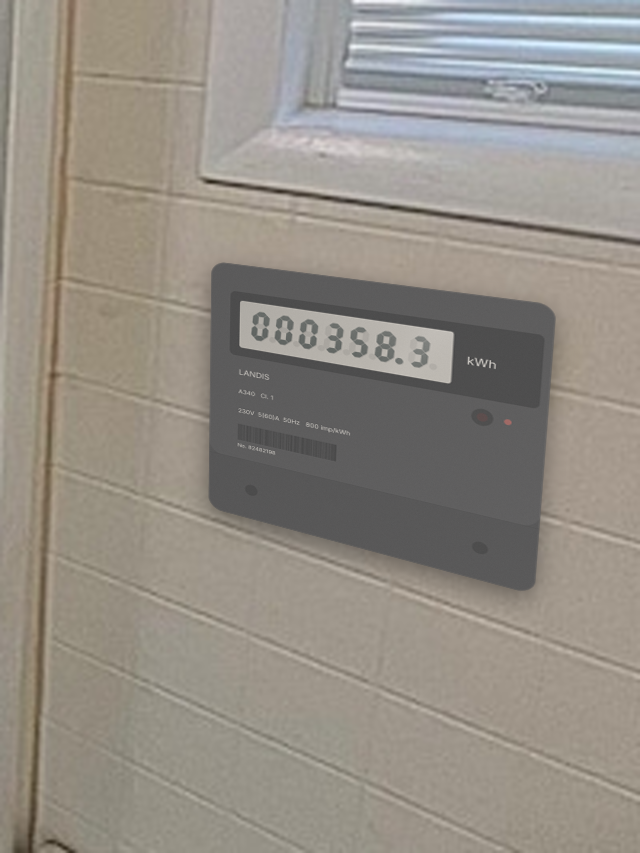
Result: {"value": 358.3, "unit": "kWh"}
